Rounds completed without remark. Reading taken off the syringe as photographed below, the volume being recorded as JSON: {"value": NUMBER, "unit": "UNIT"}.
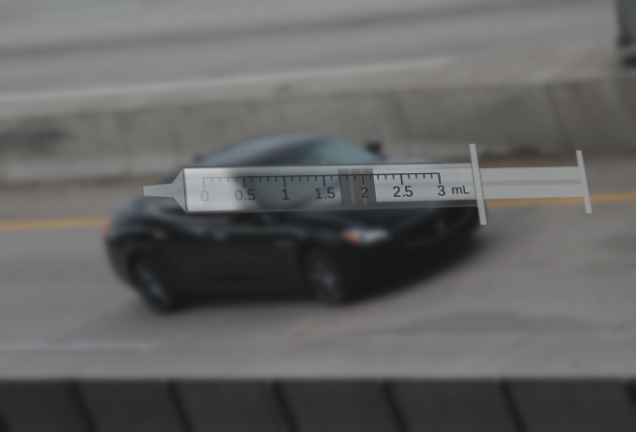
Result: {"value": 1.7, "unit": "mL"}
